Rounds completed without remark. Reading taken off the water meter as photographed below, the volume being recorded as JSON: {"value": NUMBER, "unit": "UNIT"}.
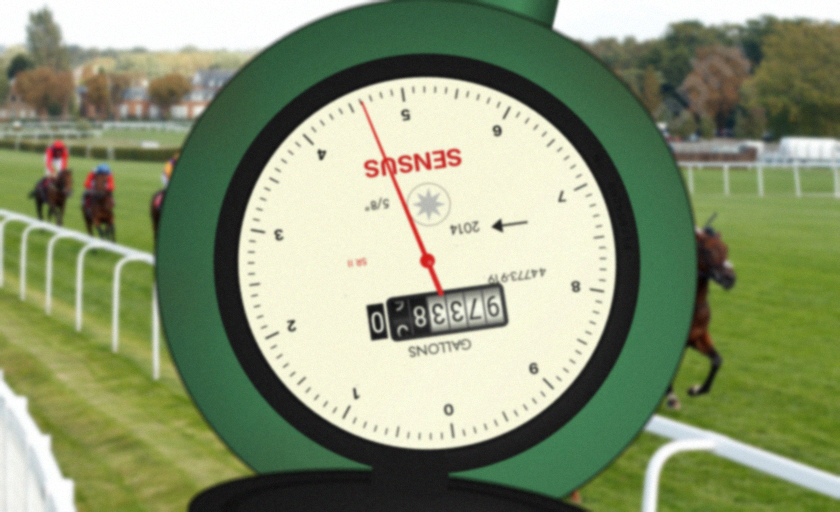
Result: {"value": 9733854.6, "unit": "gal"}
